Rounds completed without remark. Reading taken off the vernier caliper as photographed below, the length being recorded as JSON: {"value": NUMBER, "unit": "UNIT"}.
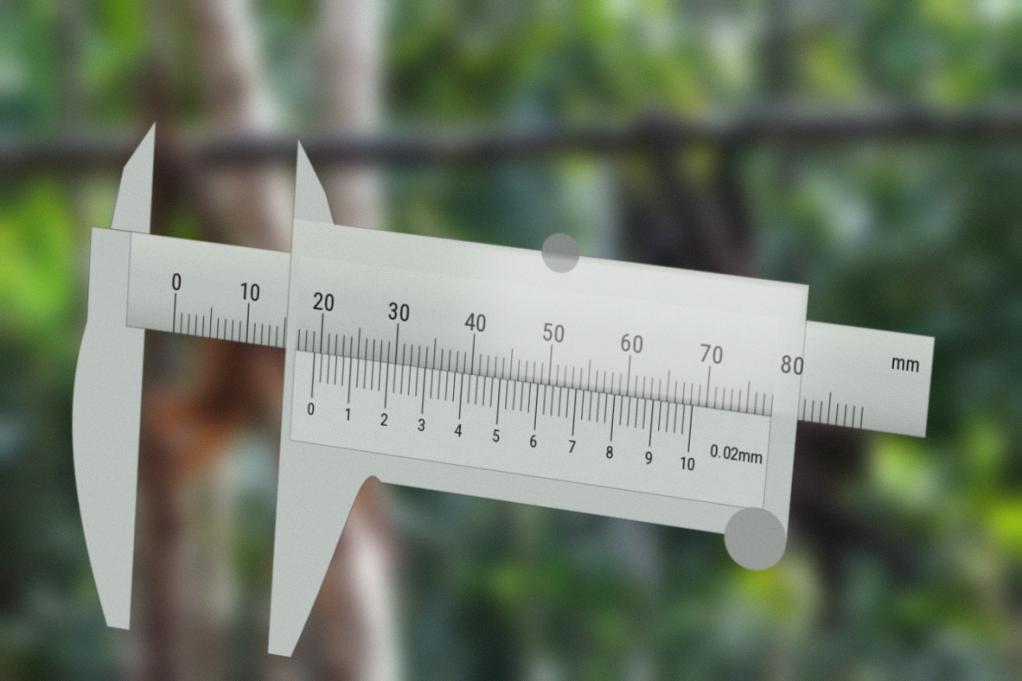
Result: {"value": 19.2, "unit": "mm"}
